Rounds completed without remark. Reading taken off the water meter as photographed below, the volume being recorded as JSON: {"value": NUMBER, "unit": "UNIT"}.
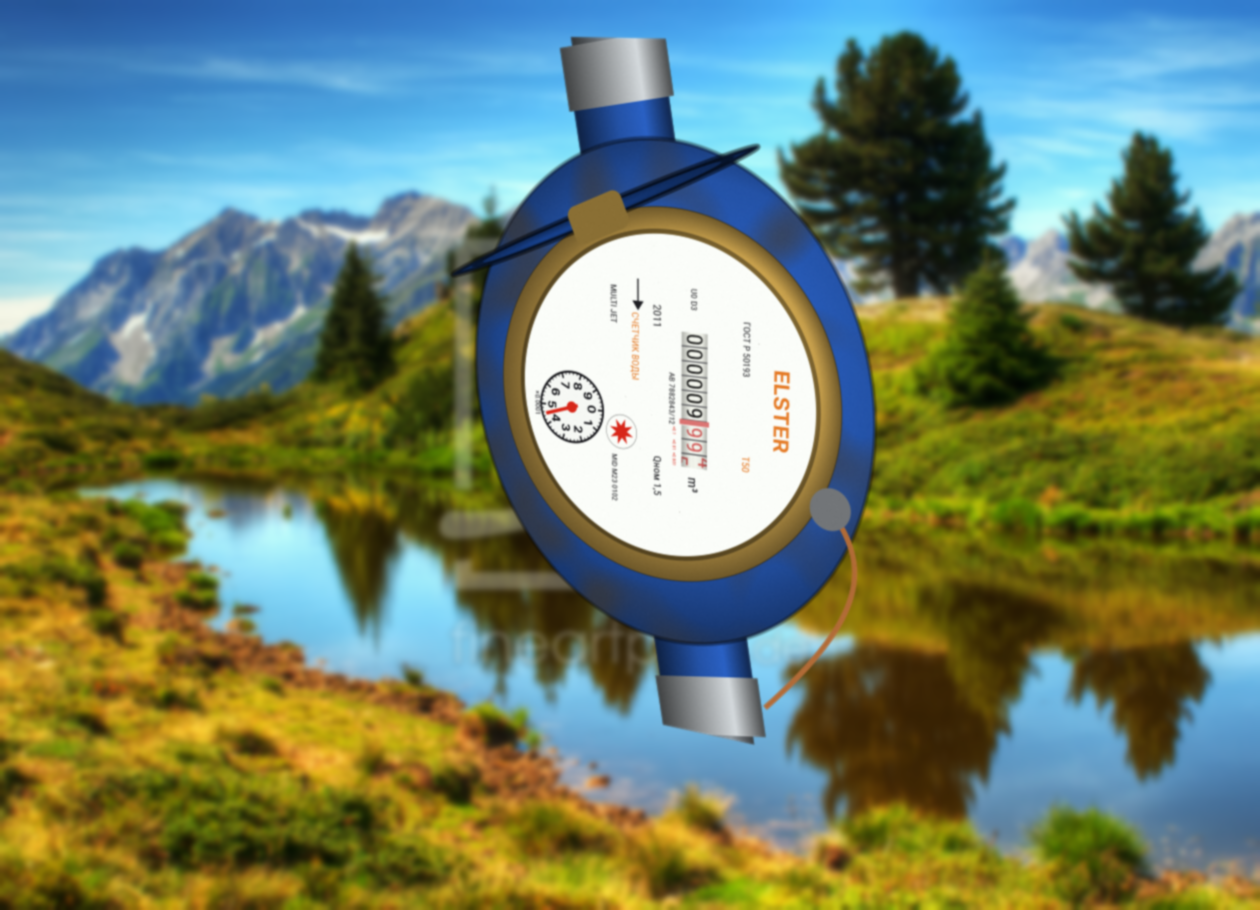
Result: {"value": 9.9944, "unit": "m³"}
